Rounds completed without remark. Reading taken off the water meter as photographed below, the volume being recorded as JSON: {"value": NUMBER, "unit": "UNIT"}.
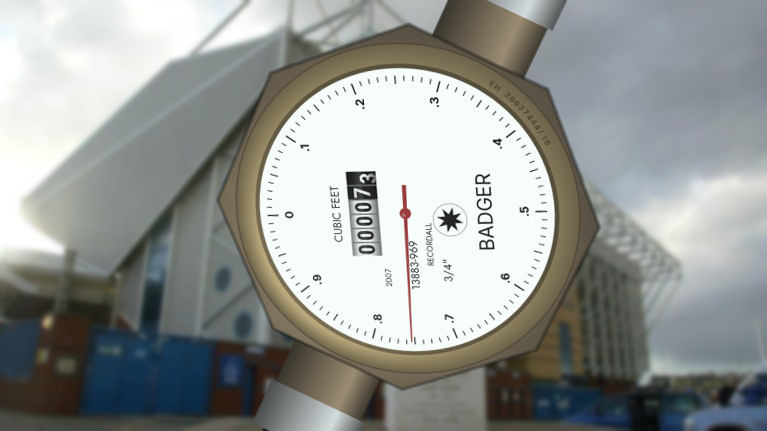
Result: {"value": 72.75, "unit": "ft³"}
